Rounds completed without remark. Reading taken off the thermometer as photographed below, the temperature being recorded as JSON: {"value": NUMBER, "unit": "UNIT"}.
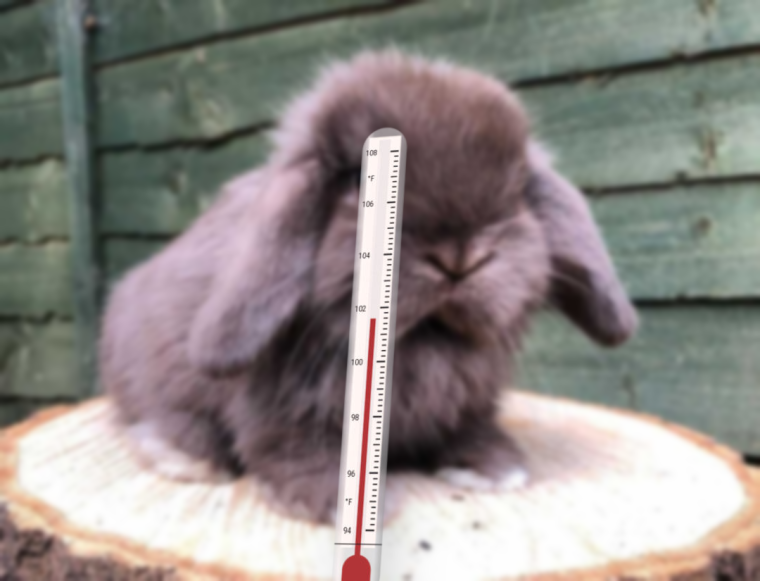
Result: {"value": 101.6, "unit": "°F"}
